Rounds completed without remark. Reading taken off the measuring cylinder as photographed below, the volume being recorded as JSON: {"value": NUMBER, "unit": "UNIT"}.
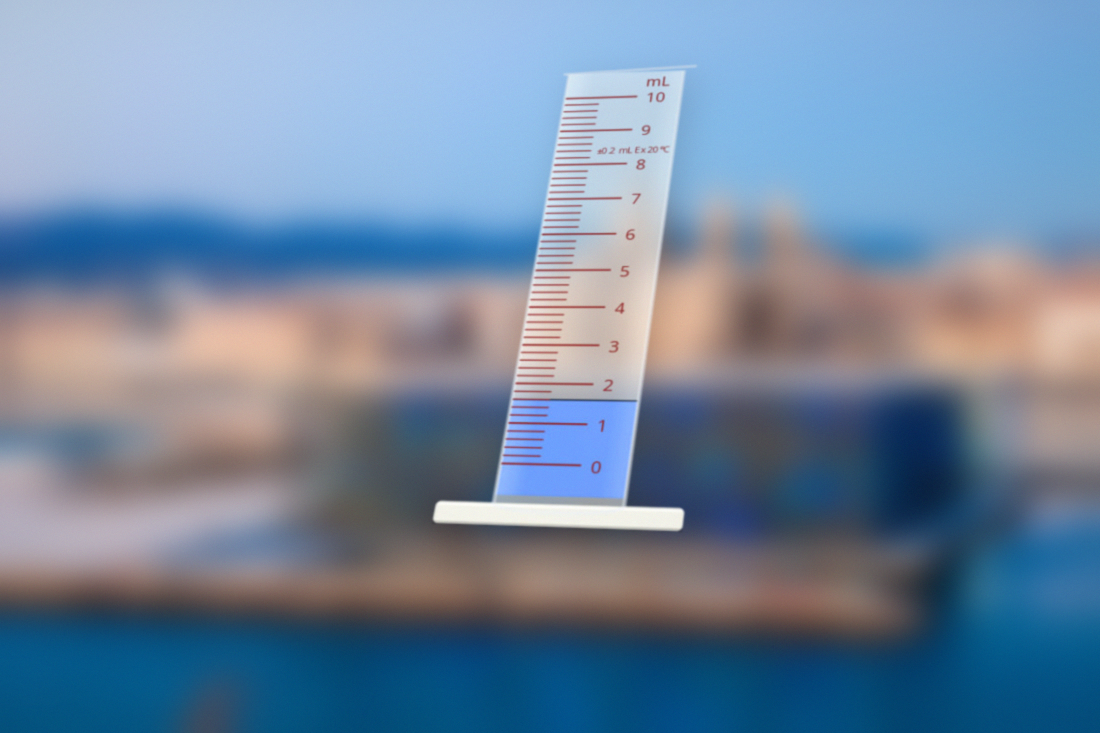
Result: {"value": 1.6, "unit": "mL"}
